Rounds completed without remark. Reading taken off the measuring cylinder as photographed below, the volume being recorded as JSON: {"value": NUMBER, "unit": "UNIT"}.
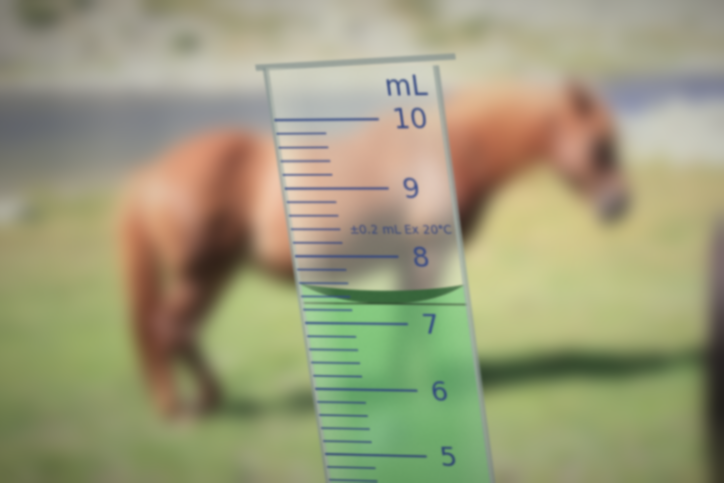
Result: {"value": 7.3, "unit": "mL"}
